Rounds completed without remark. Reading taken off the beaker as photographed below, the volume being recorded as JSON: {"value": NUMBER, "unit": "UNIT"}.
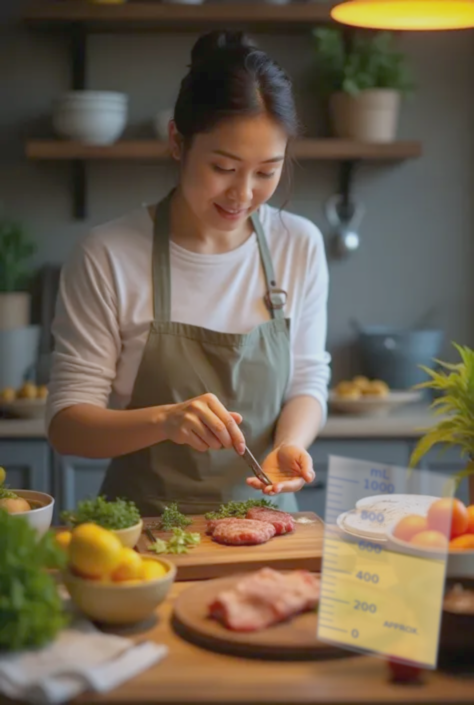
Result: {"value": 600, "unit": "mL"}
